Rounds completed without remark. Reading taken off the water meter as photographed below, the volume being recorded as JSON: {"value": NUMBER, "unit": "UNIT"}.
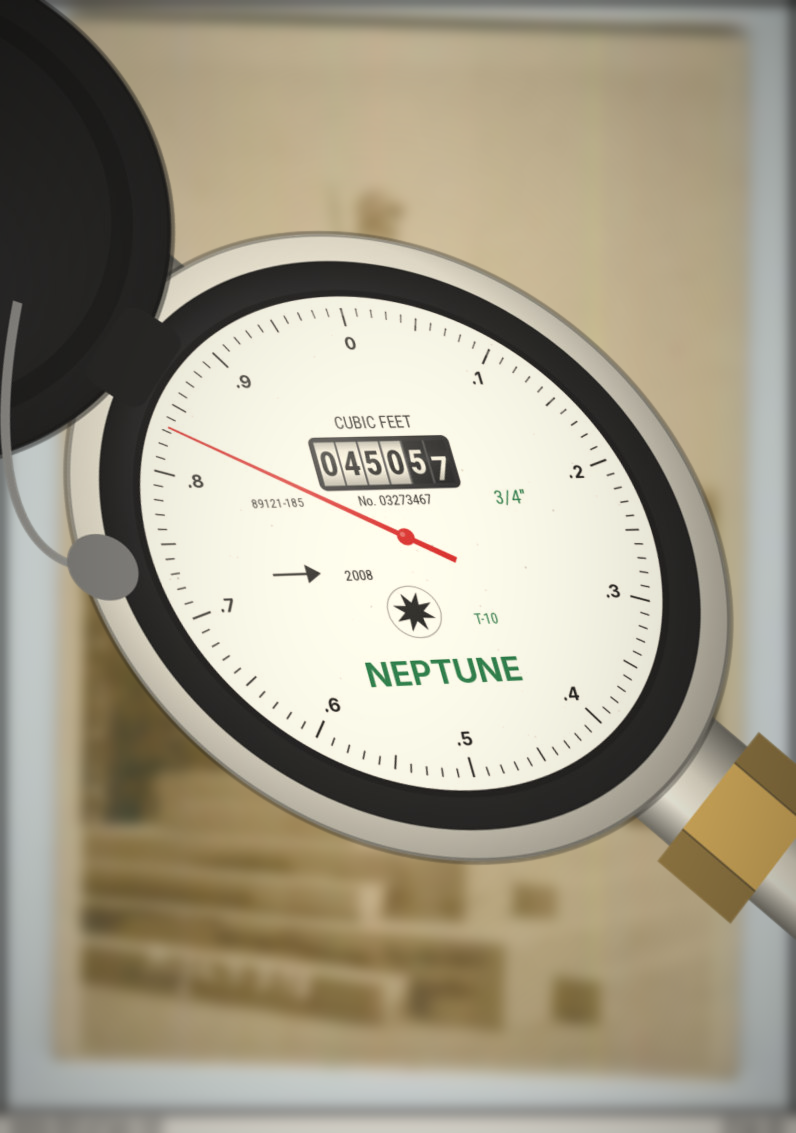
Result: {"value": 45056.83, "unit": "ft³"}
